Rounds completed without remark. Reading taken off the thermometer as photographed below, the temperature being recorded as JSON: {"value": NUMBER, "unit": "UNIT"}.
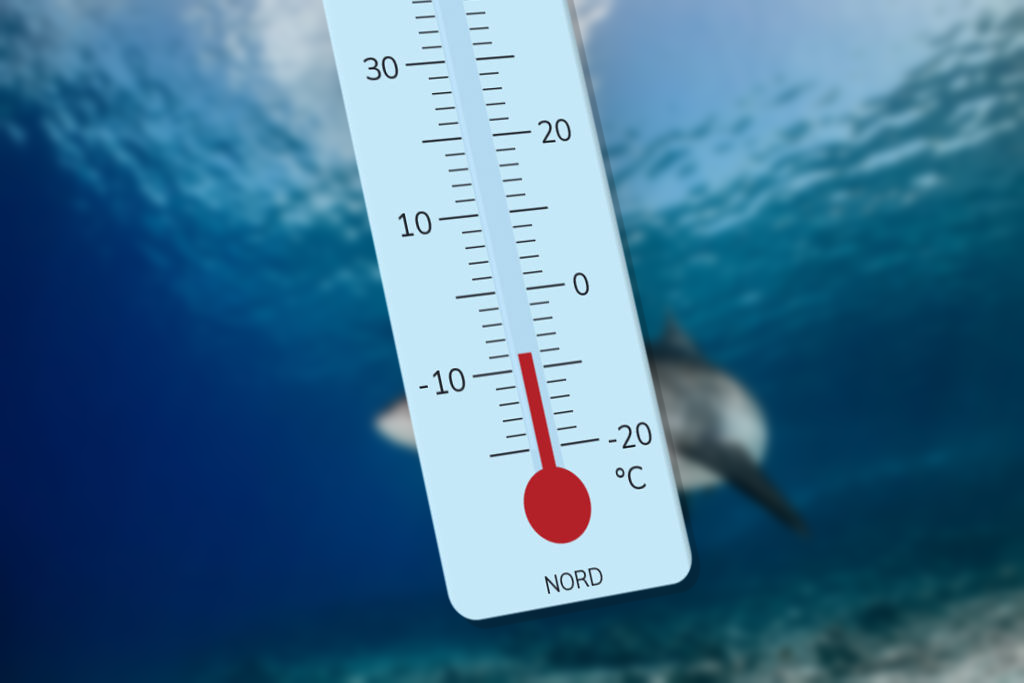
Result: {"value": -8, "unit": "°C"}
